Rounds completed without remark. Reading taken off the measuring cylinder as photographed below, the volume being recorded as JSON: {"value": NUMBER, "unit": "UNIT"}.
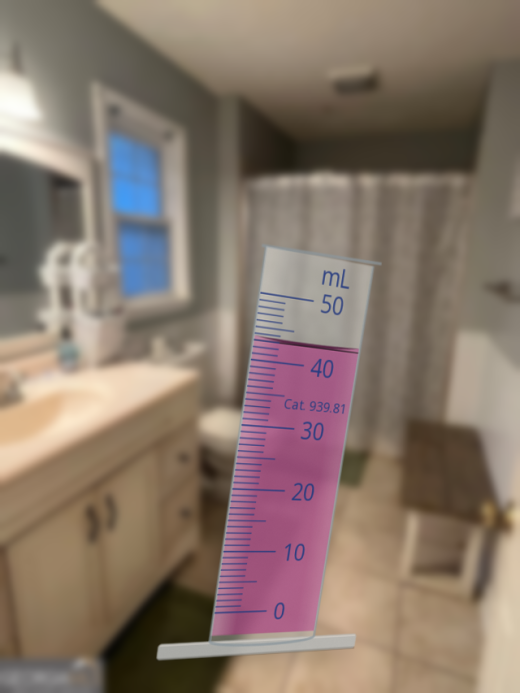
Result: {"value": 43, "unit": "mL"}
